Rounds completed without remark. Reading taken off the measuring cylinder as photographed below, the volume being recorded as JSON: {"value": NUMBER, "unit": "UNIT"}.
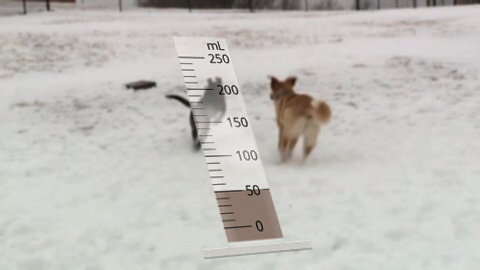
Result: {"value": 50, "unit": "mL"}
